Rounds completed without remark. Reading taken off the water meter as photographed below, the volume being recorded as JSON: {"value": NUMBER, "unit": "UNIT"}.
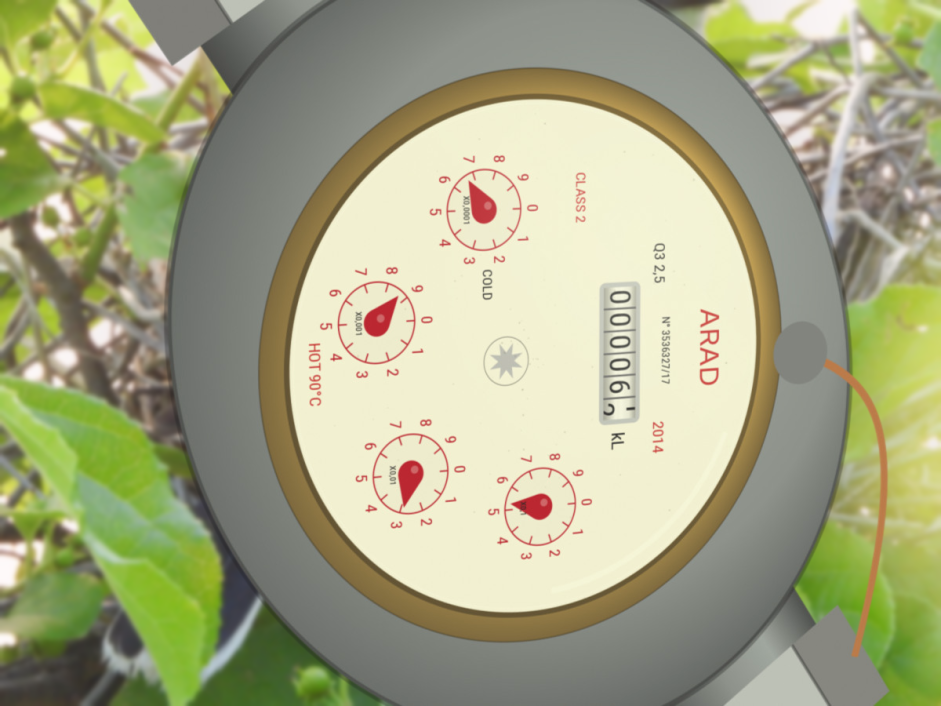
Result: {"value": 61.5286, "unit": "kL"}
